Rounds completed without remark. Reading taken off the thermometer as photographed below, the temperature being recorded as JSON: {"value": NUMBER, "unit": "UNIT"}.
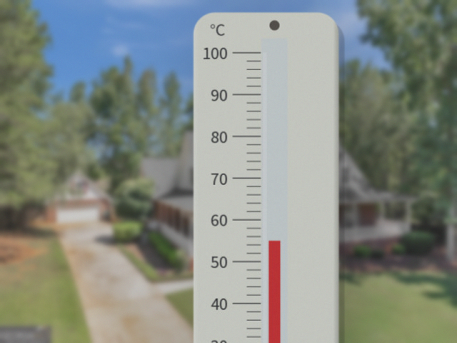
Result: {"value": 55, "unit": "°C"}
